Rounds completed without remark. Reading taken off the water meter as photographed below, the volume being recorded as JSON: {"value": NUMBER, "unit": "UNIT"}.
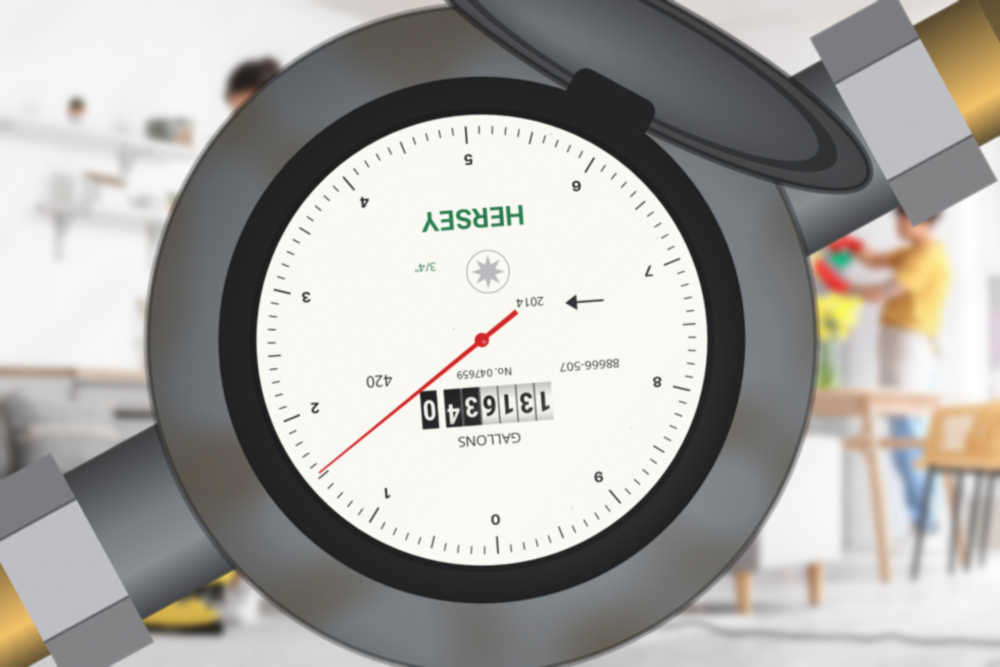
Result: {"value": 1316341.5, "unit": "gal"}
